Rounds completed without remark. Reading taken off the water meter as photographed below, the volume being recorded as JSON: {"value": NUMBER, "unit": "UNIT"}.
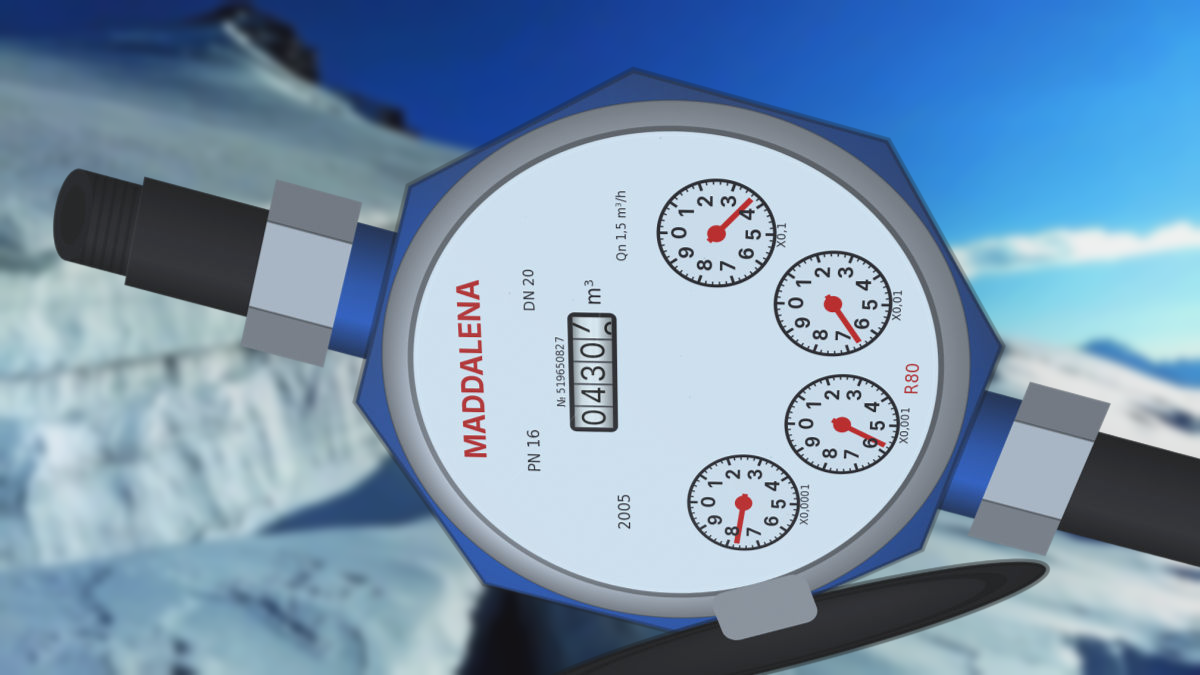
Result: {"value": 4307.3657, "unit": "m³"}
